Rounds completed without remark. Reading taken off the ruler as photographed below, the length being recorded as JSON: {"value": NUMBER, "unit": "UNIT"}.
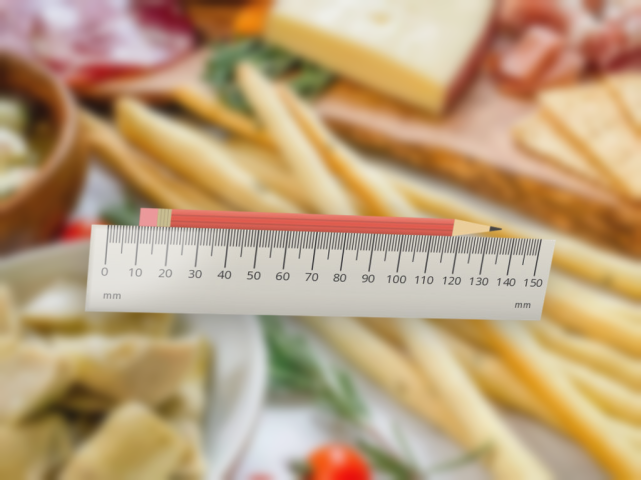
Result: {"value": 125, "unit": "mm"}
